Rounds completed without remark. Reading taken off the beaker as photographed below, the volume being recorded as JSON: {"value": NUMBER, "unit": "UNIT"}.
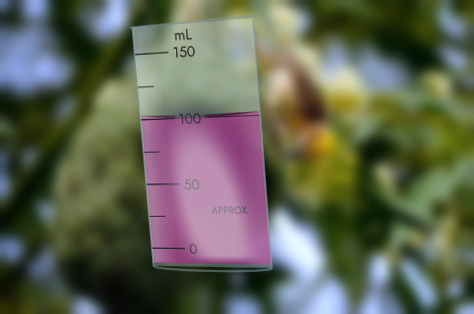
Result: {"value": 100, "unit": "mL"}
